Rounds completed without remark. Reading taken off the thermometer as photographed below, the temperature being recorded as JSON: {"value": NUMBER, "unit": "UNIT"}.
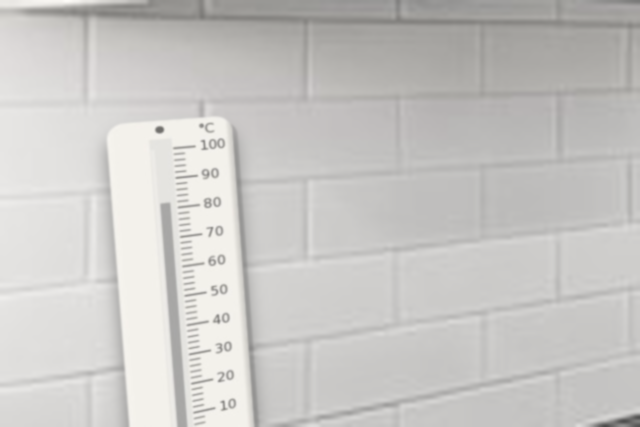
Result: {"value": 82, "unit": "°C"}
